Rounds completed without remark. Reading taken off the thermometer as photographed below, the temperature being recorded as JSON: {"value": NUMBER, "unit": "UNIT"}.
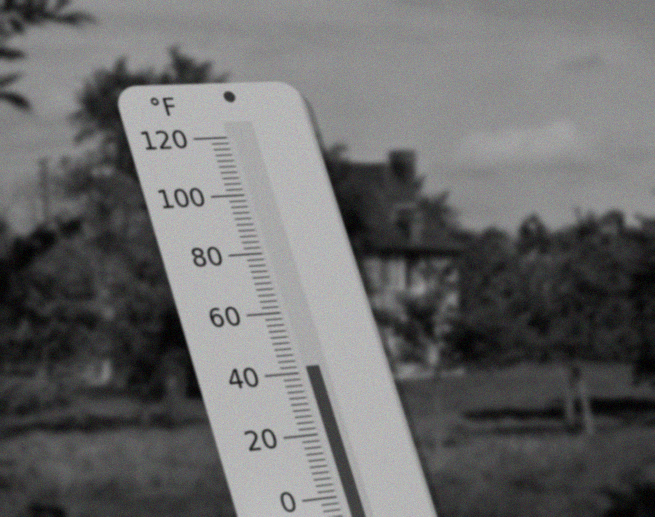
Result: {"value": 42, "unit": "°F"}
